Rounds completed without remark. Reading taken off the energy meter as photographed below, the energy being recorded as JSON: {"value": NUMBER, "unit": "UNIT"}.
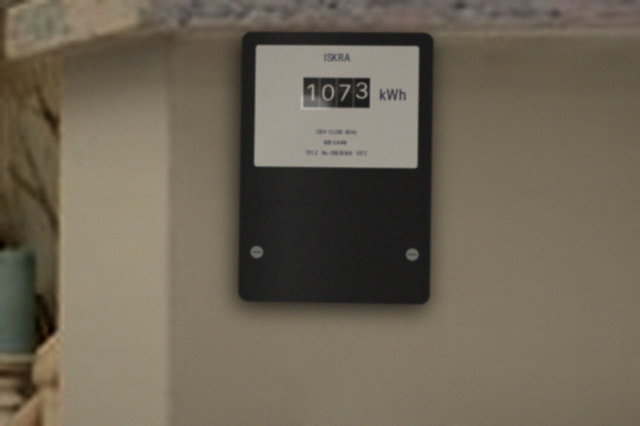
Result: {"value": 1073, "unit": "kWh"}
